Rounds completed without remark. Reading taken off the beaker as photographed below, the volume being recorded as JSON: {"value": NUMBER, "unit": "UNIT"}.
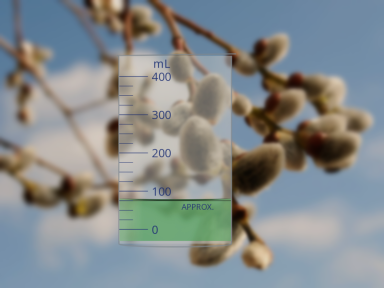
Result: {"value": 75, "unit": "mL"}
